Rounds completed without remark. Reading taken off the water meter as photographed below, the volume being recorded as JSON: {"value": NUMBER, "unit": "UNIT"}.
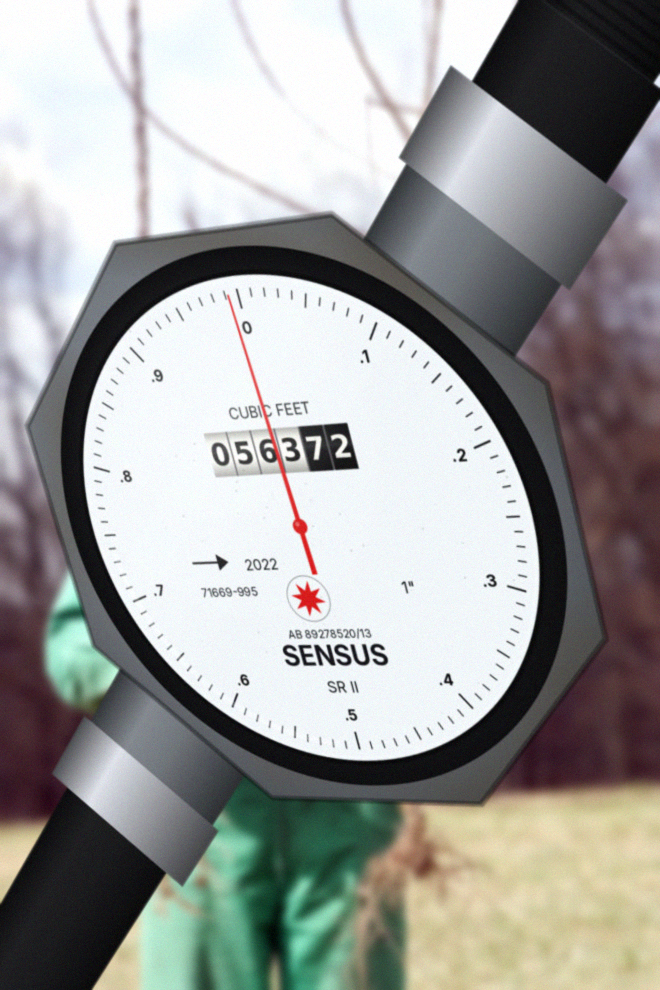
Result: {"value": 56371.99, "unit": "ft³"}
